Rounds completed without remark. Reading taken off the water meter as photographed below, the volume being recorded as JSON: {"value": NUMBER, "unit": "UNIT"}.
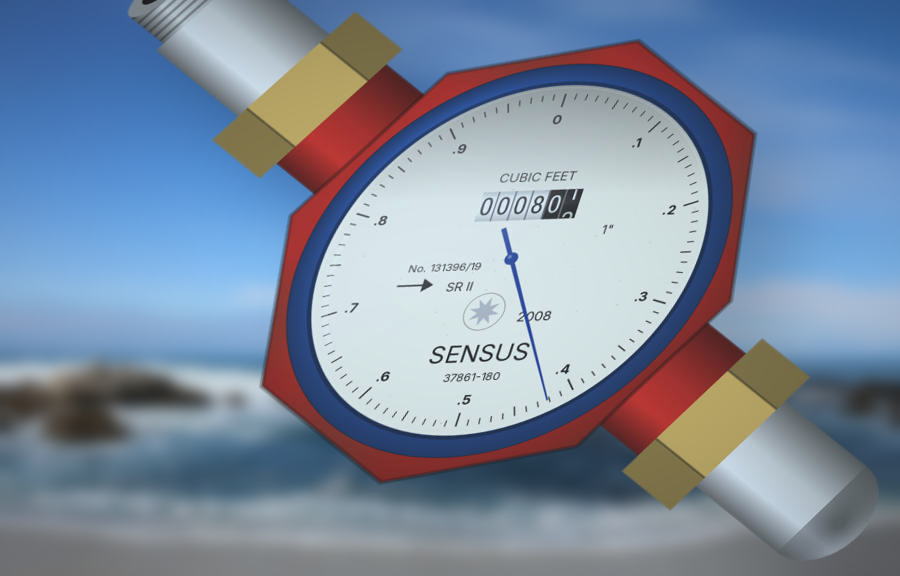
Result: {"value": 801.42, "unit": "ft³"}
